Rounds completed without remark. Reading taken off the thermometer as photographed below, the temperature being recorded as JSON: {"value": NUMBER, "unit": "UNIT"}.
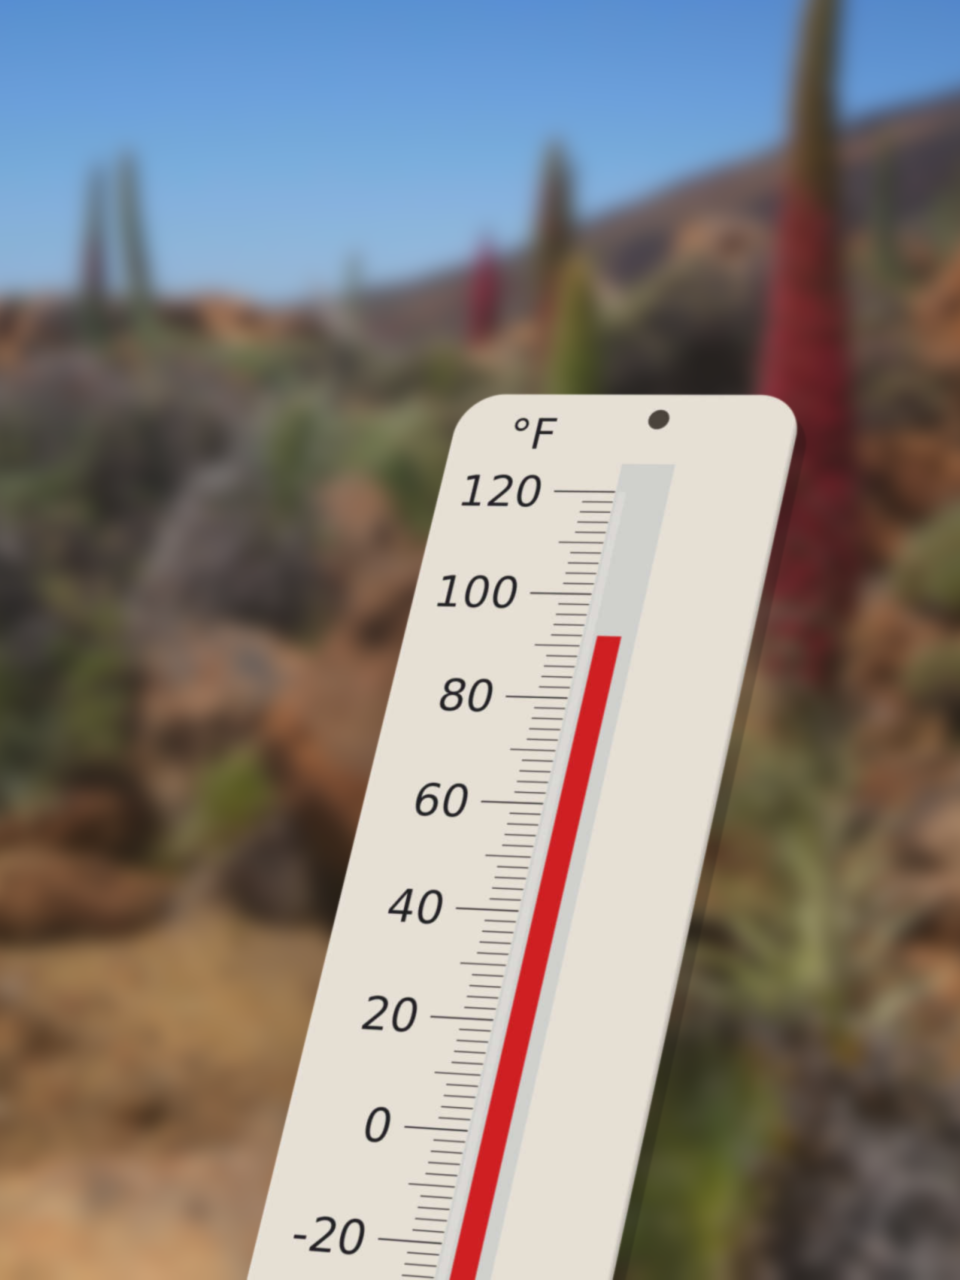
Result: {"value": 92, "unit": "°F"}
